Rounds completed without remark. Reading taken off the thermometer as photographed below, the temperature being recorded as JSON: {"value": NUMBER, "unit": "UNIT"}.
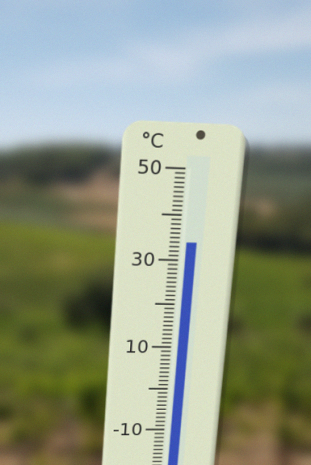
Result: {"value": 34, "unit": "°C"}
